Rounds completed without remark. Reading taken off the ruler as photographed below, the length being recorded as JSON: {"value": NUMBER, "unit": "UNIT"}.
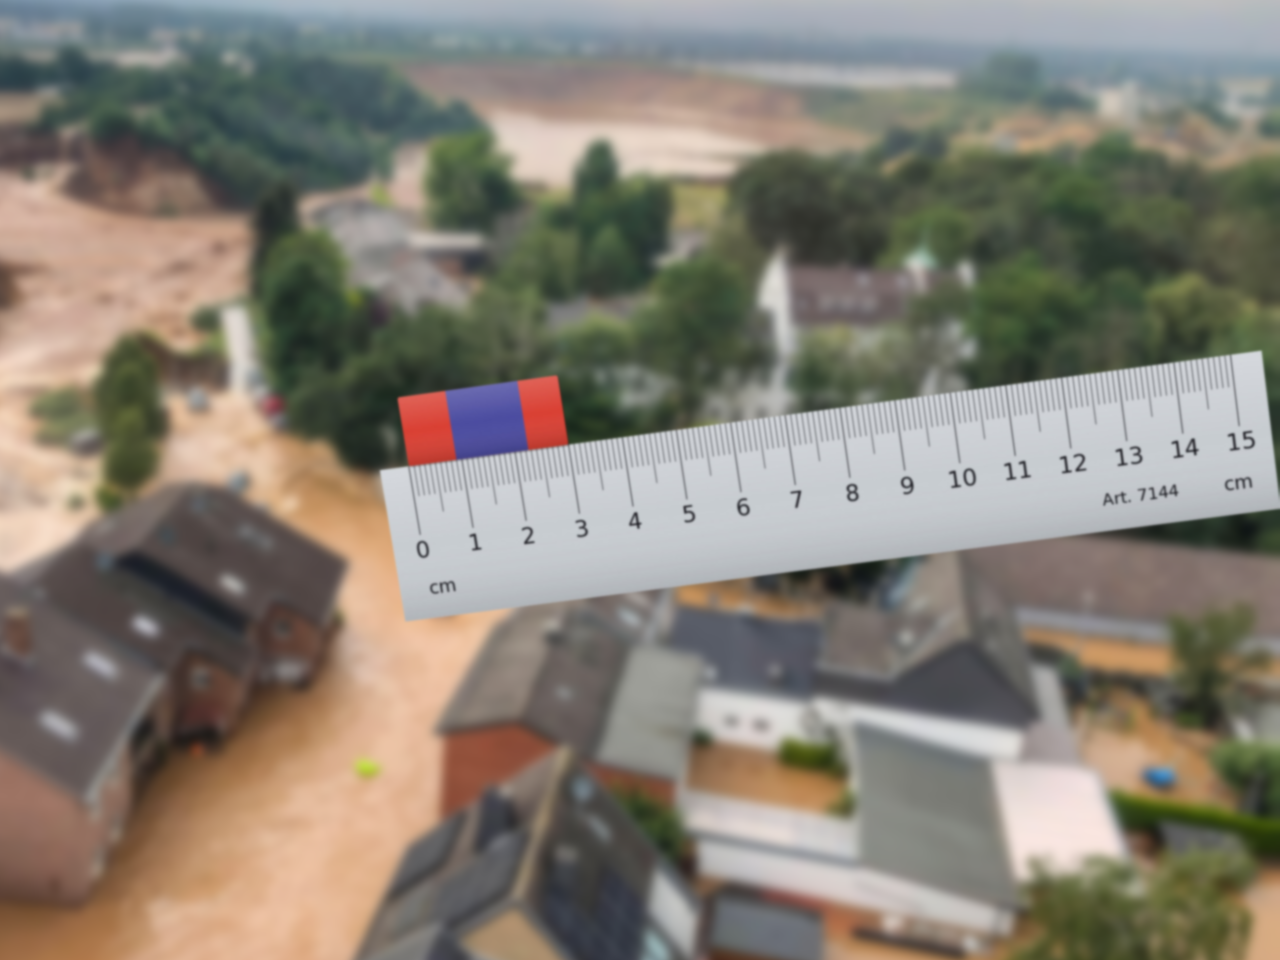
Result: {"value": 3, "unit": "cm"}
